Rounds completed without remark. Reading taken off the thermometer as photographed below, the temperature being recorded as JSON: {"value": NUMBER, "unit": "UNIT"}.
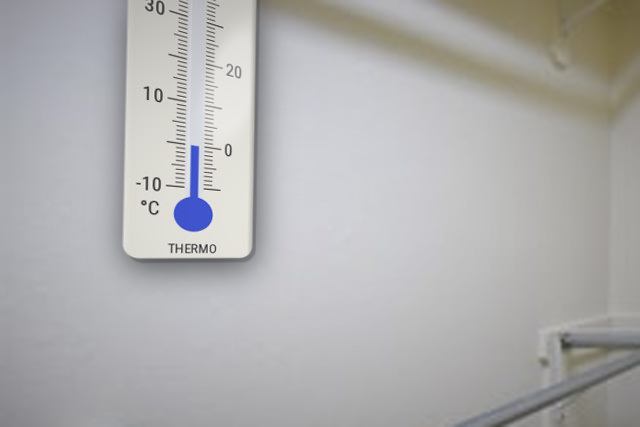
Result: {"value": 0, "unit": "°C"}
